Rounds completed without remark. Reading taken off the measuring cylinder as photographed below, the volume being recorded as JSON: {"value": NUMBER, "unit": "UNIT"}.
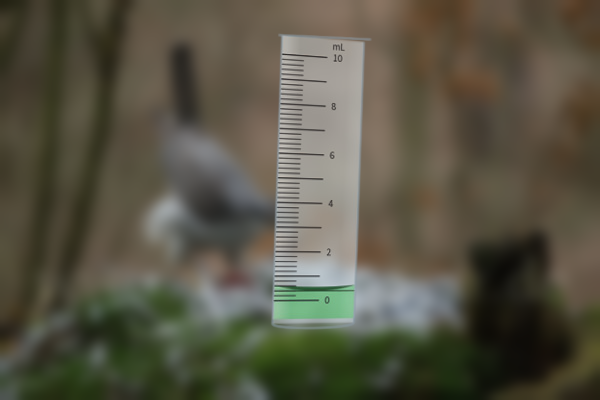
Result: {"value": 0.4, "unit": "mL"}
